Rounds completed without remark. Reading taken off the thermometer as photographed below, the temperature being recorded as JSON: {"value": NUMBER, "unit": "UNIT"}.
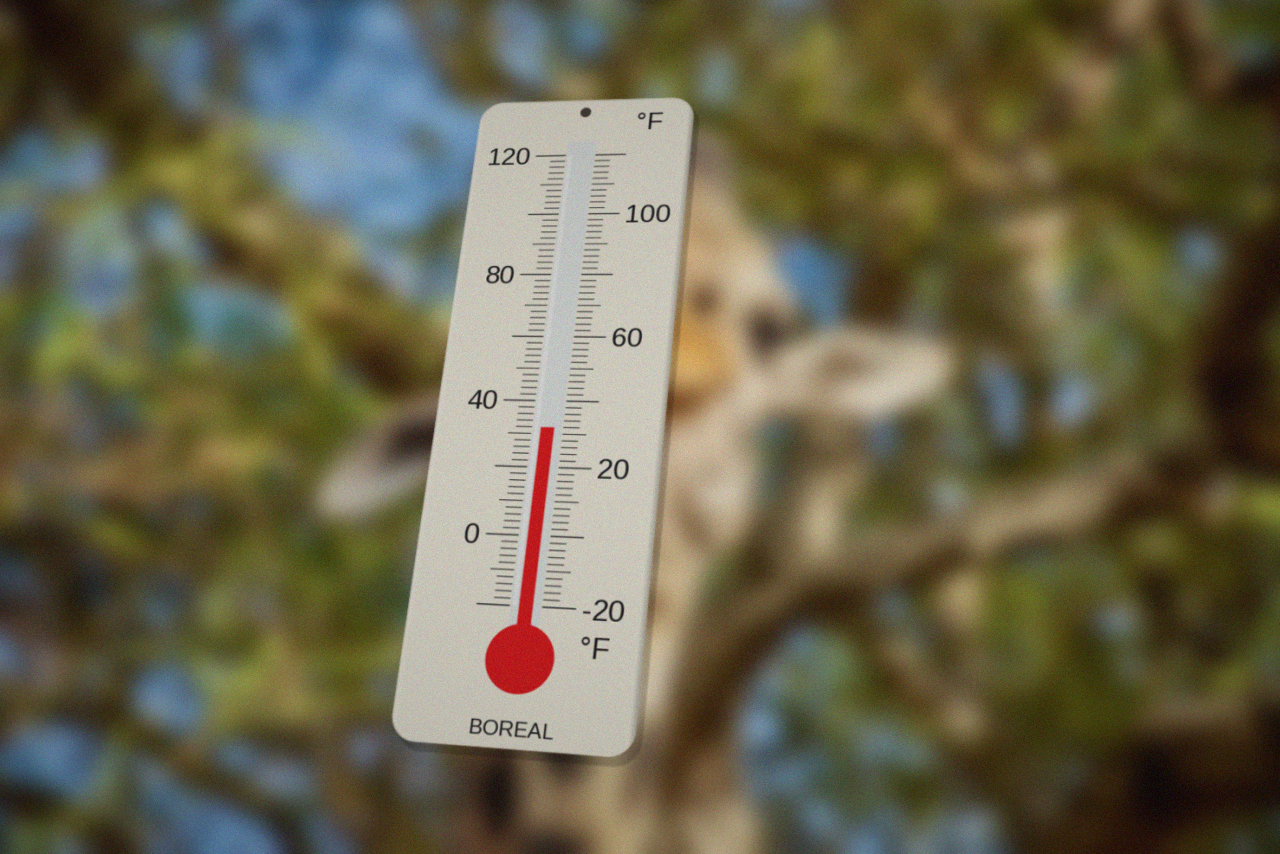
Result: {"value": 32, "unit": "°F"}
